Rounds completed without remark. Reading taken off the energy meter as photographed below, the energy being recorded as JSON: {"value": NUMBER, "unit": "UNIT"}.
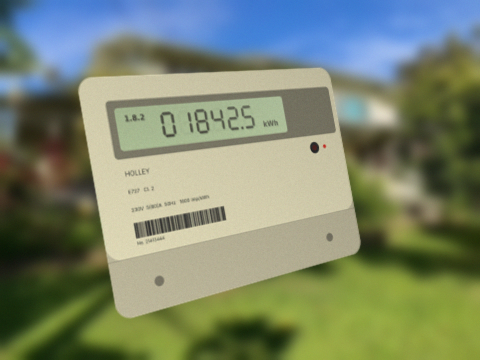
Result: {"value": 1842.5, "unit": "kWh"}
